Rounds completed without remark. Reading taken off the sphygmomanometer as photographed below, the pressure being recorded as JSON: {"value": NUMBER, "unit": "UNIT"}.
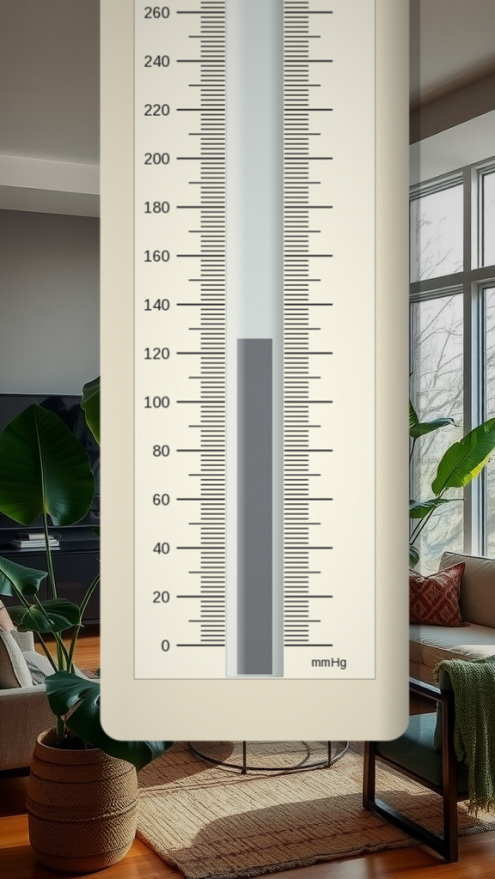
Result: {"value": 126, "unit": "mmHg"}
